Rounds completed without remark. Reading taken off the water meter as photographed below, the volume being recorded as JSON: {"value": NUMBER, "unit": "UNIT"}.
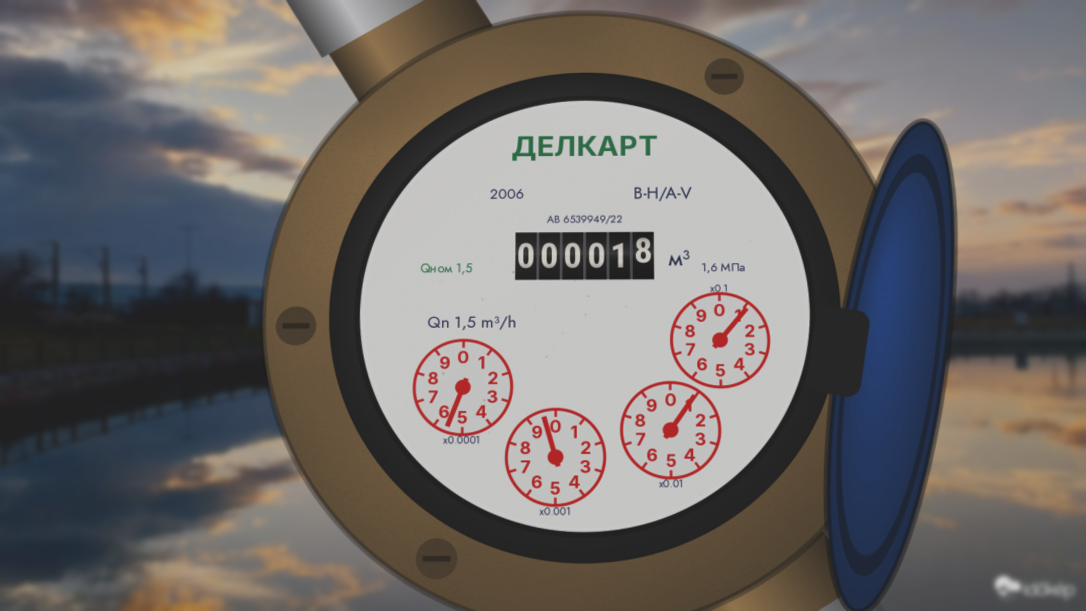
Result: {"value": 18.1095, "unit": "m³"}
